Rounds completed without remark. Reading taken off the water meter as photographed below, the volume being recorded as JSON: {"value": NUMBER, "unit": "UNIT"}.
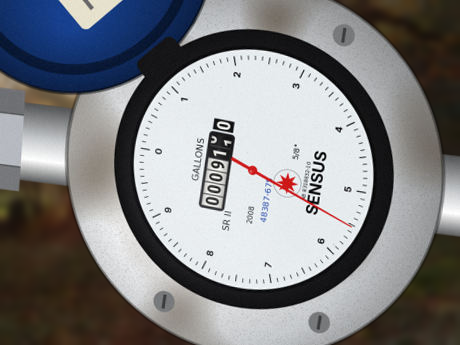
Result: {"value": 9105.5, "unit": "gal"}
